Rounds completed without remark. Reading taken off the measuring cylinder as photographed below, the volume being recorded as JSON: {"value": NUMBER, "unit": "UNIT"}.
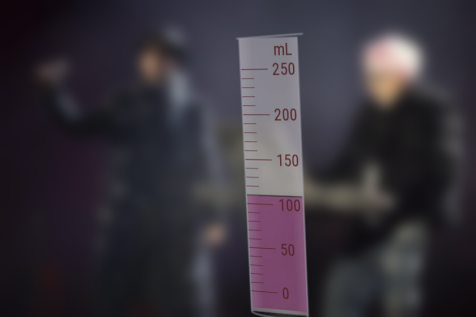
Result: {"value": 110, "unit": "mL"}
